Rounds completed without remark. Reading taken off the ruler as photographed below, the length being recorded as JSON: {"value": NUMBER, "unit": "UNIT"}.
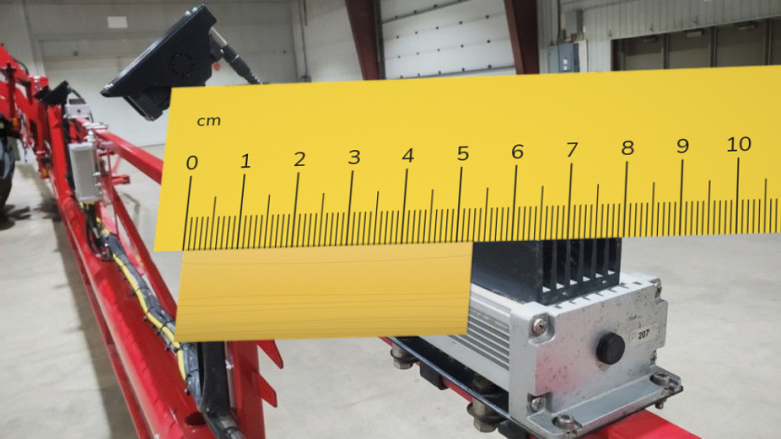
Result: {"value": 5.3, "unit": "cm"}
